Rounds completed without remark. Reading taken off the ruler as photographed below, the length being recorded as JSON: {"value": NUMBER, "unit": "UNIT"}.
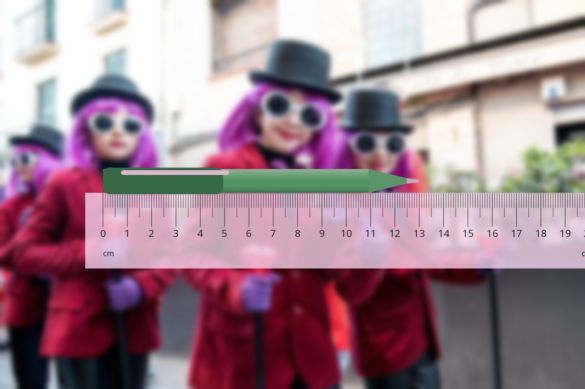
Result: {"value": 13, "unit": "cm"}
